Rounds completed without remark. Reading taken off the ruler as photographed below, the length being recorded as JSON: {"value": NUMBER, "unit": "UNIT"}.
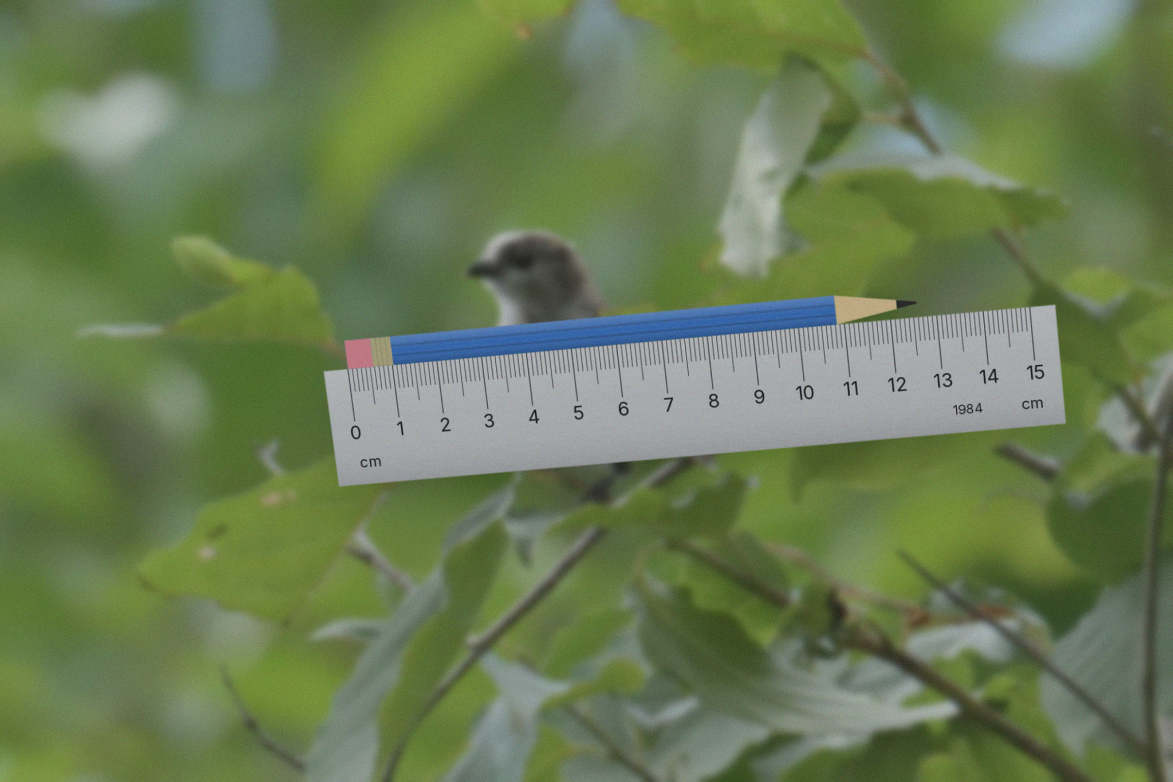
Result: {"value": 12.6, "unit": "cm"}
